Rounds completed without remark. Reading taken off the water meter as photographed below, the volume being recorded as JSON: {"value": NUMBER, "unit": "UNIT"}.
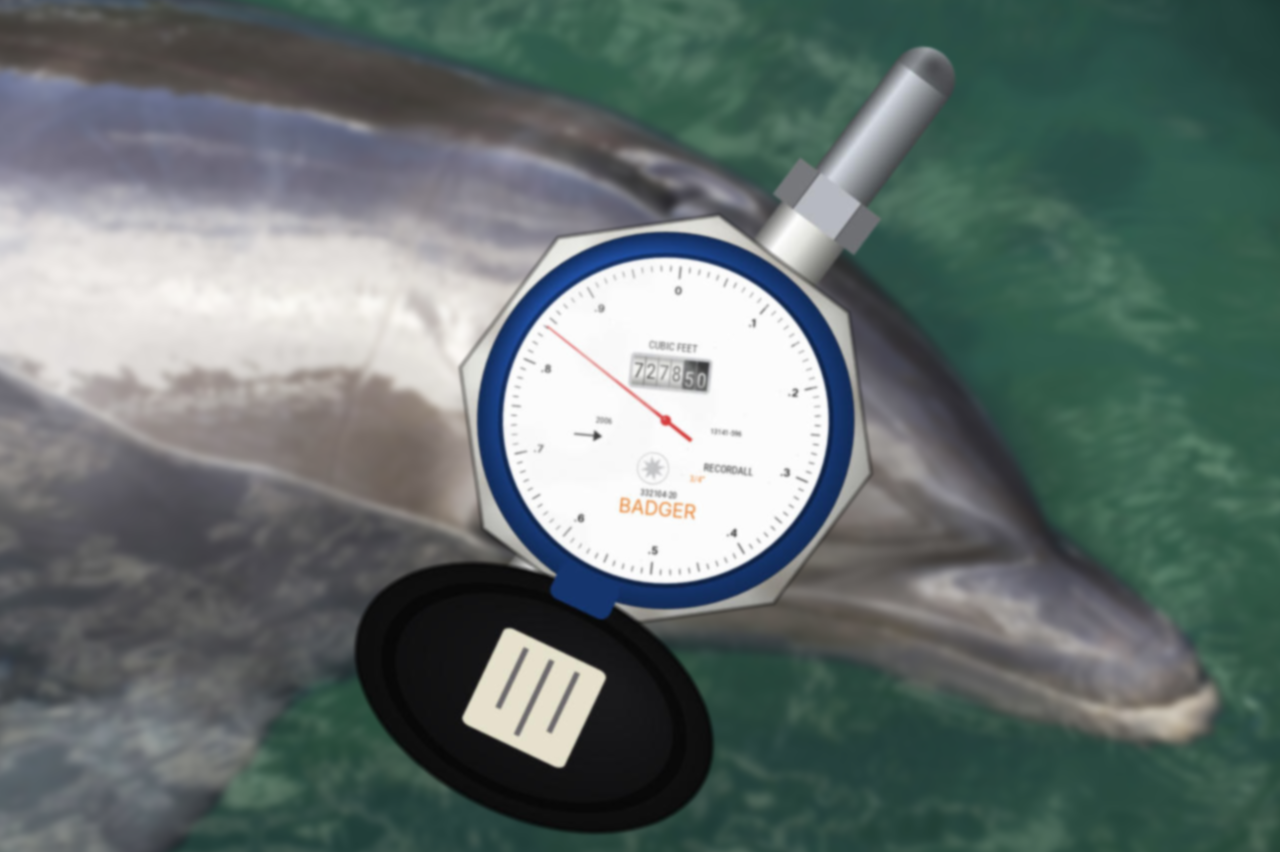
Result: {"value": 727849.84, "unit": "ft³"}
